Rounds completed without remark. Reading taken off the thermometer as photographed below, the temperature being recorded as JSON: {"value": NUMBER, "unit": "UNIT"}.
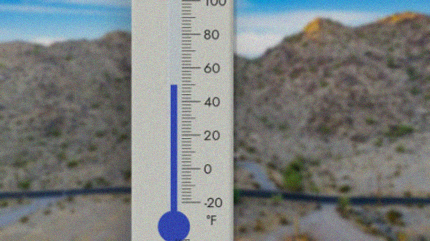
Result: {"value": 50, "unit": "°F"}
